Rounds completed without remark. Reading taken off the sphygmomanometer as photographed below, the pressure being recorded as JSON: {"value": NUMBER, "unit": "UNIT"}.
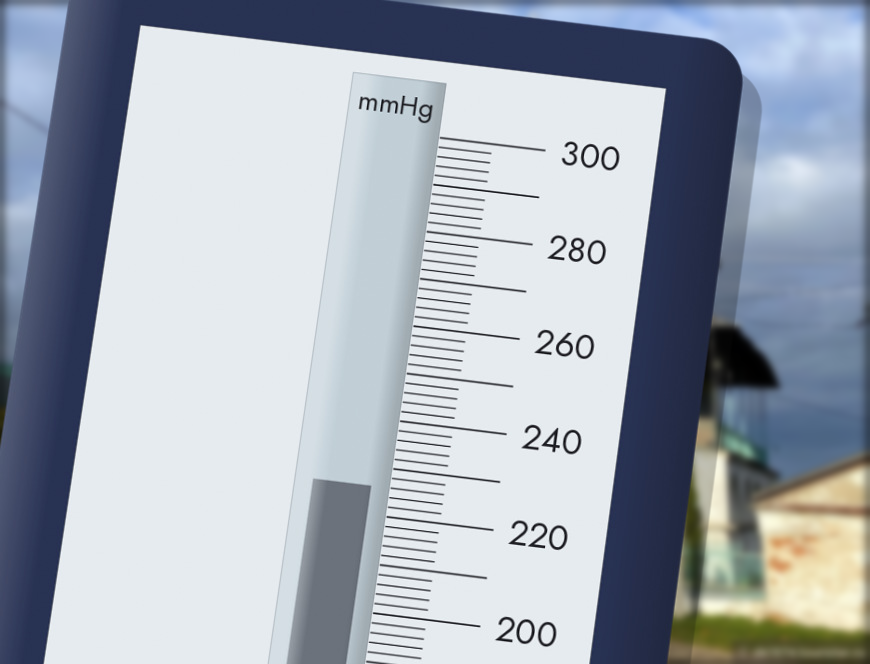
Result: {"value": 226, "unit": "mmHg"}
